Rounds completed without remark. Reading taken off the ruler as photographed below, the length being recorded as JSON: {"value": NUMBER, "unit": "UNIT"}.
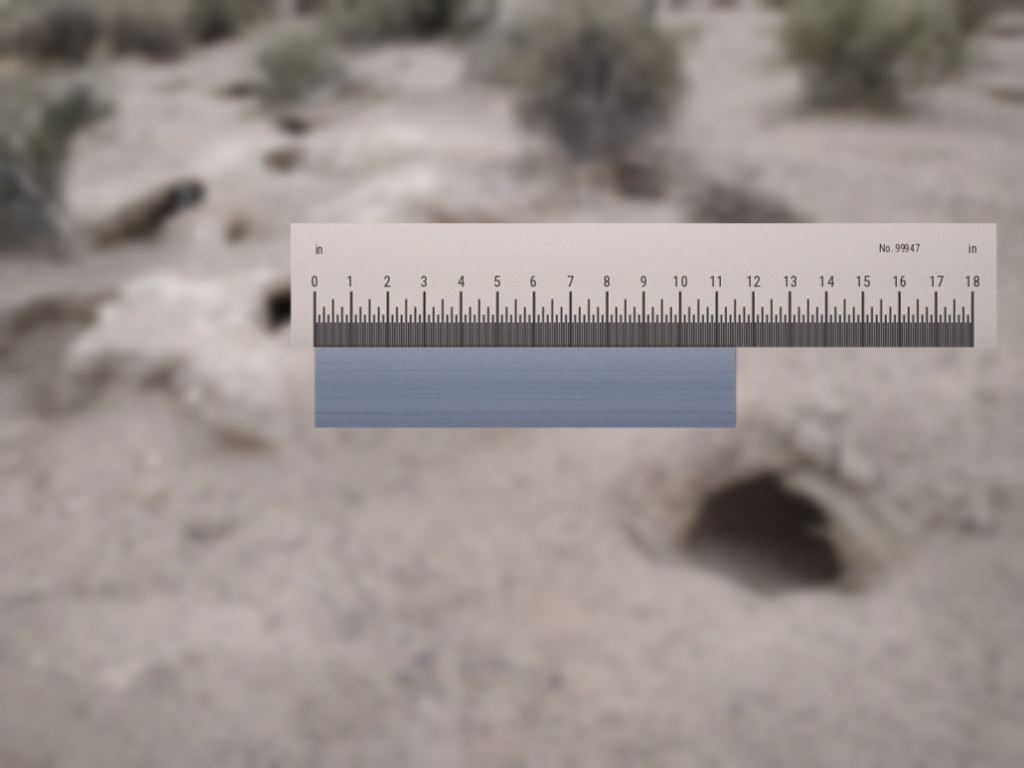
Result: {"value": 11.5, "unit": "in"}
